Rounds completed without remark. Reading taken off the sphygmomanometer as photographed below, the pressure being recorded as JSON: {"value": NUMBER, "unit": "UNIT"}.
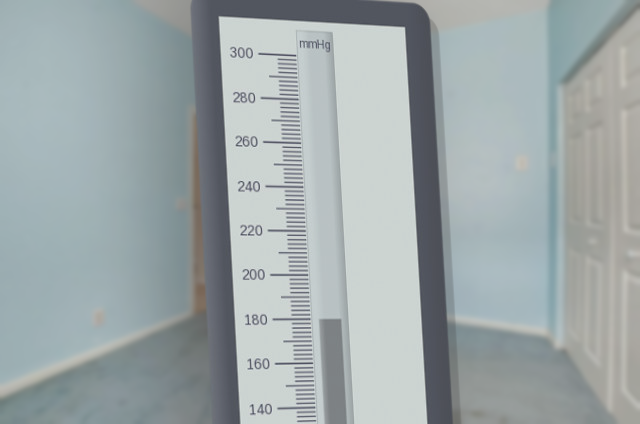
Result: {"value": 180, "unit": "mmHg"}
